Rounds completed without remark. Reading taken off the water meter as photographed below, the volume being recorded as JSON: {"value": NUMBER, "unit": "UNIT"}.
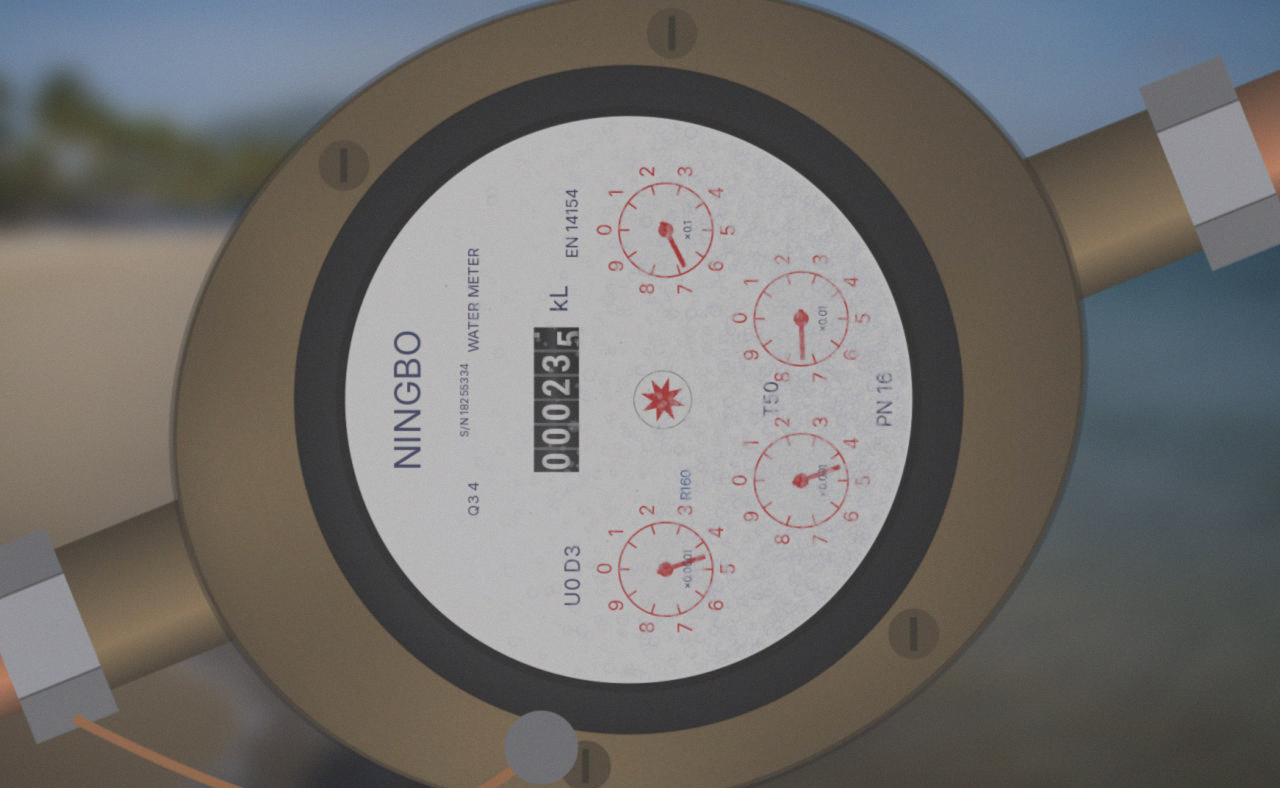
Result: {"value": 234.6744, "unit": "kL"}
